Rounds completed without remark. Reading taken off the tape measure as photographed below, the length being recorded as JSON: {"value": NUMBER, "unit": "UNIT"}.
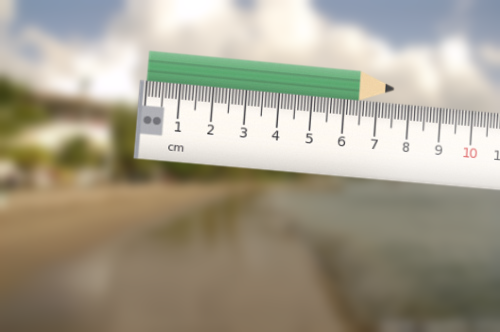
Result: {"value": 7.5, "unit": "cm"}
